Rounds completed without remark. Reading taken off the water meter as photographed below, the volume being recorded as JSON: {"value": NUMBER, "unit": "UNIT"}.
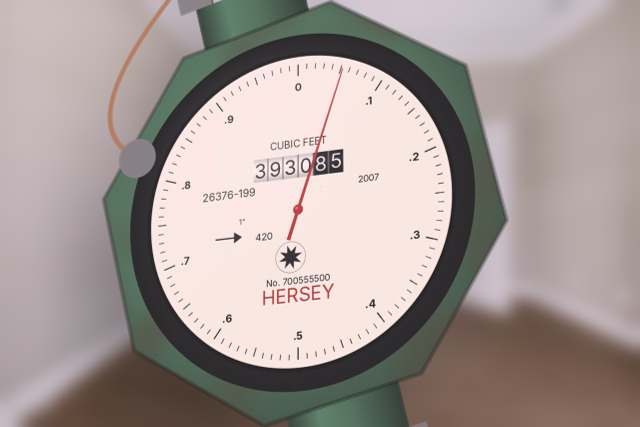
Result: {"value": 393085.05, "unit": "ft³"}
